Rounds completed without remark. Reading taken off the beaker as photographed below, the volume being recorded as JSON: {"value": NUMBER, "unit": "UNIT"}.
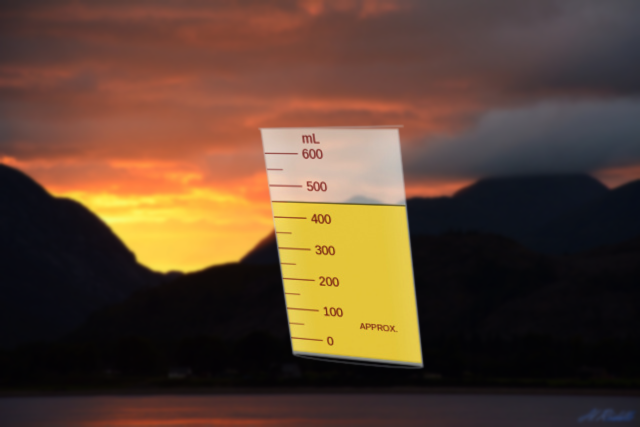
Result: {"value": 450, "unit": "mL"}
